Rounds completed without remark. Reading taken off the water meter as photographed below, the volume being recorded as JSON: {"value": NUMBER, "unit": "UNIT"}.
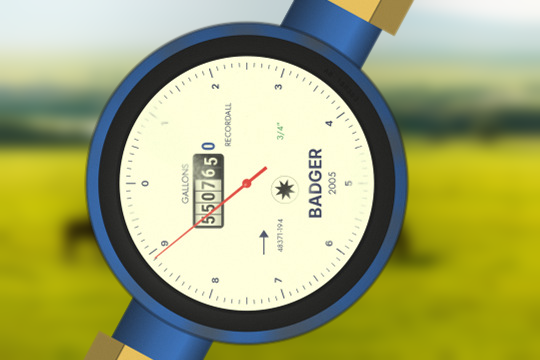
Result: {"value": 5507648.9, "unit": "gal"}
